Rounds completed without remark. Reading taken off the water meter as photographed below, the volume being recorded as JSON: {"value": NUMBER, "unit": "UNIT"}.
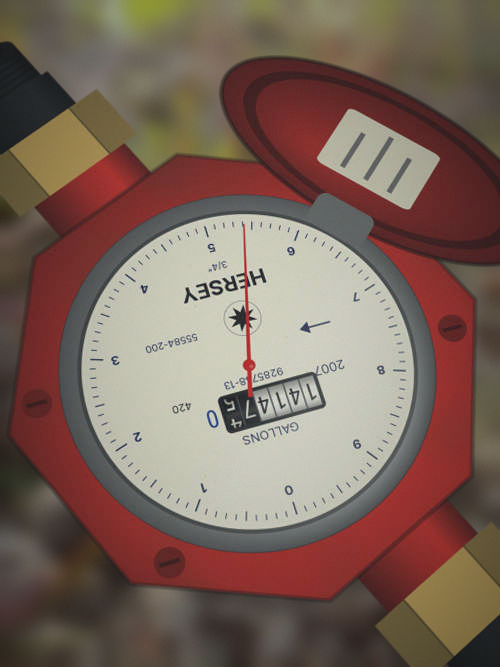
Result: {"value": 1414745.4, "unit": "gal"}
